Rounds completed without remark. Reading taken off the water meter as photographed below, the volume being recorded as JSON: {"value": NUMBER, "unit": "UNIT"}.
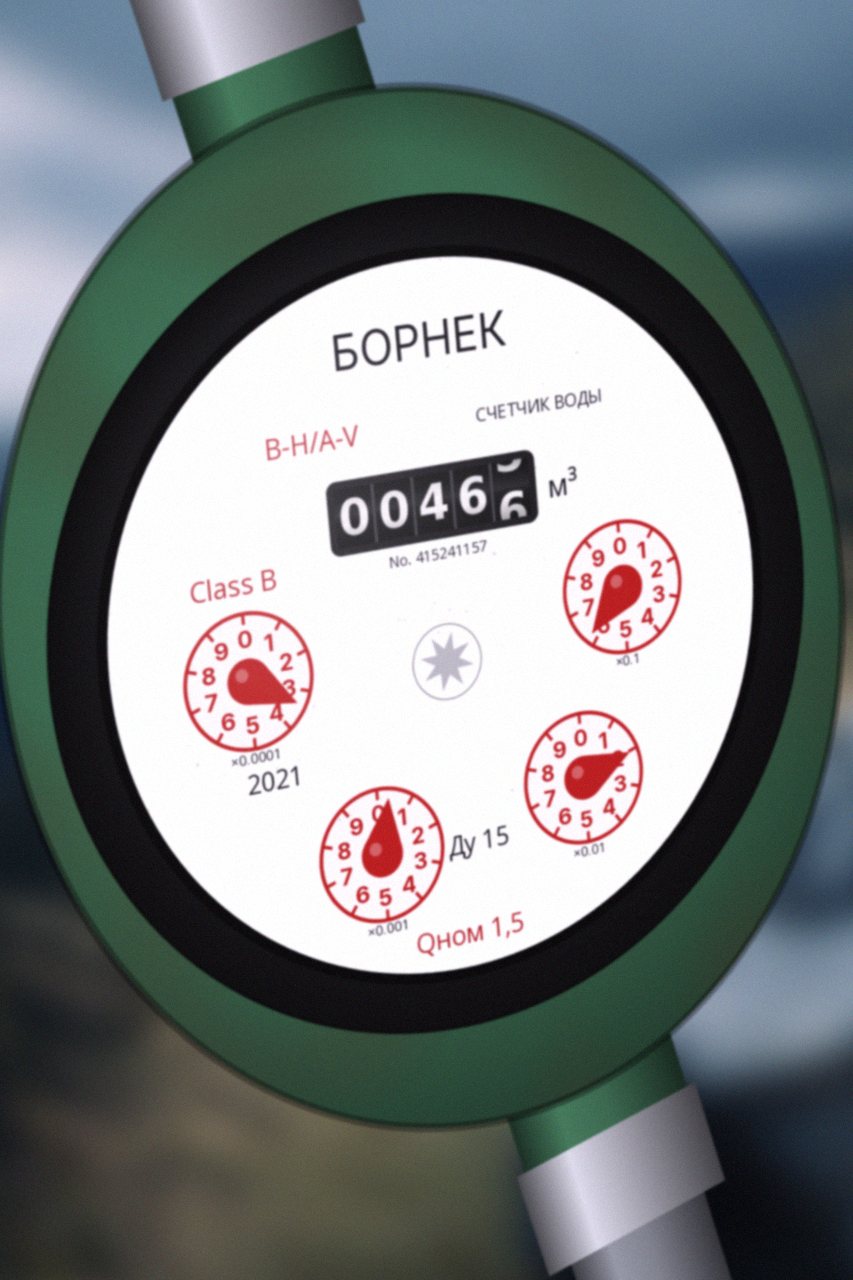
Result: {"value": 465.6203, "unit": "m³"}
